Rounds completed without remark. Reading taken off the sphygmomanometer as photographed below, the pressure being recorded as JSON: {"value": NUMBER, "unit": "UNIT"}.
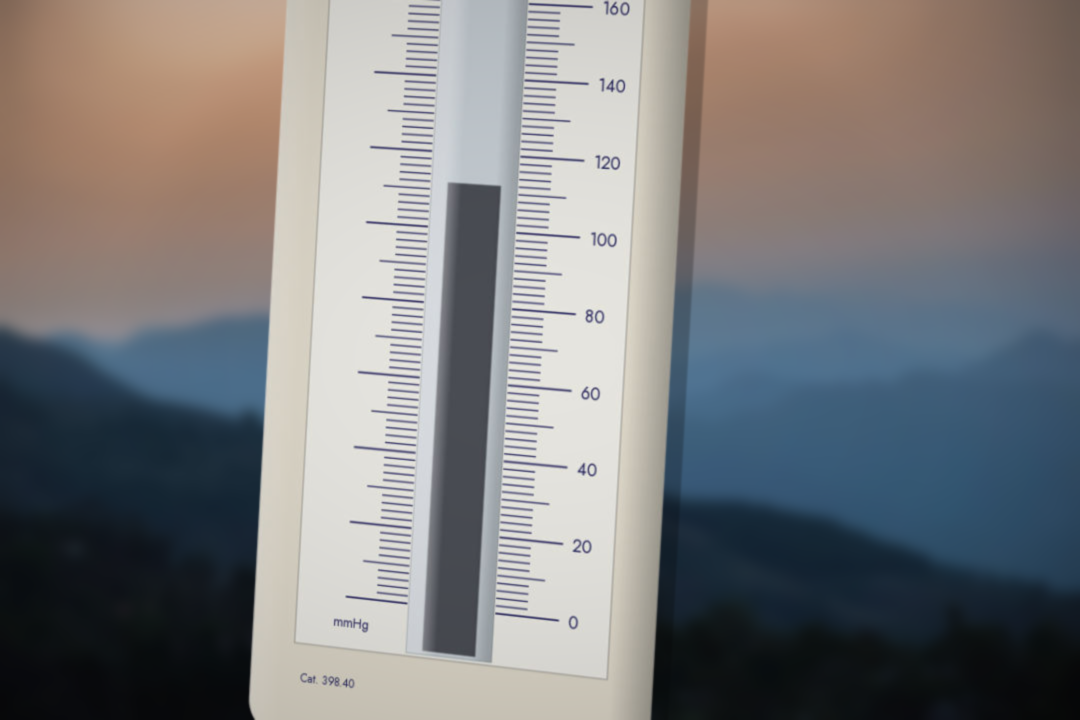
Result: {"value": 112, "unit": "mmHg"}
